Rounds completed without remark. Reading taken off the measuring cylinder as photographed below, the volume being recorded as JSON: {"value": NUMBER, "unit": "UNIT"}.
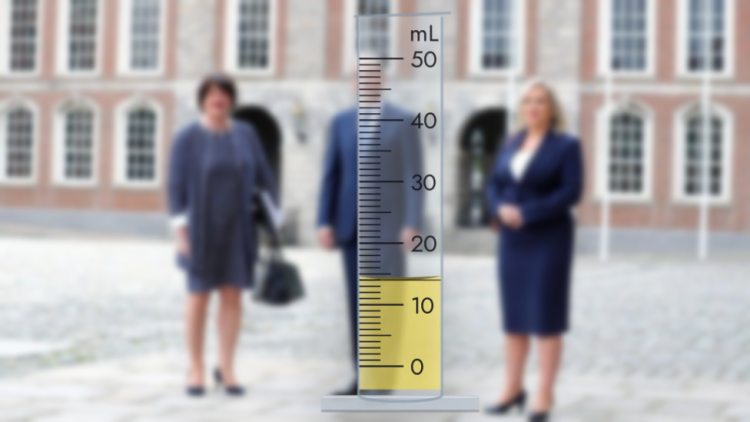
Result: {"value": 14, "unit": "mL"}
